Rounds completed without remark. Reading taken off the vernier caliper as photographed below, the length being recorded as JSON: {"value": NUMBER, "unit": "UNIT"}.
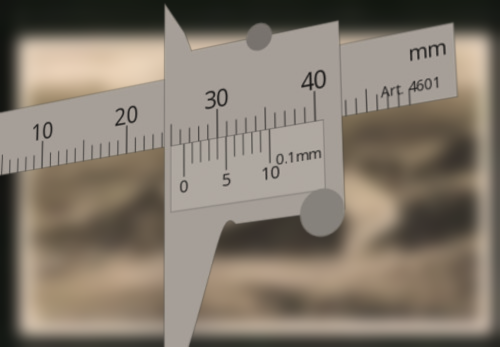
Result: {"value": 26.4, "unit": "mm"}
